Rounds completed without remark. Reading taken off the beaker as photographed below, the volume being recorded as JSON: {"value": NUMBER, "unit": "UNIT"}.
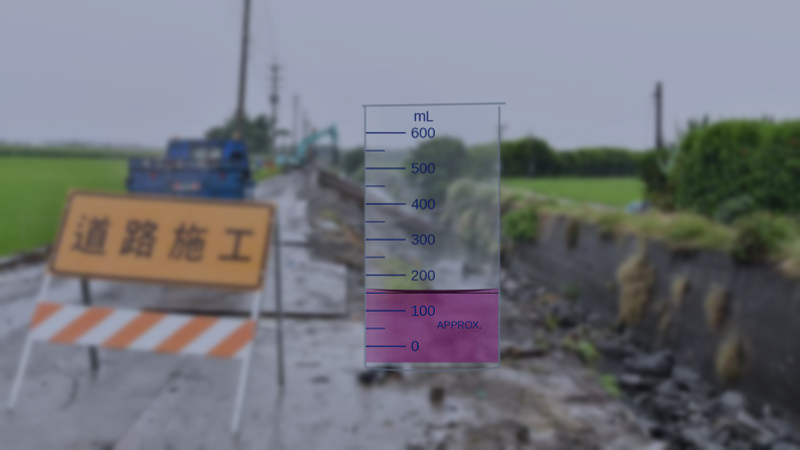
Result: {"value": 150, "unit": "mL"}
